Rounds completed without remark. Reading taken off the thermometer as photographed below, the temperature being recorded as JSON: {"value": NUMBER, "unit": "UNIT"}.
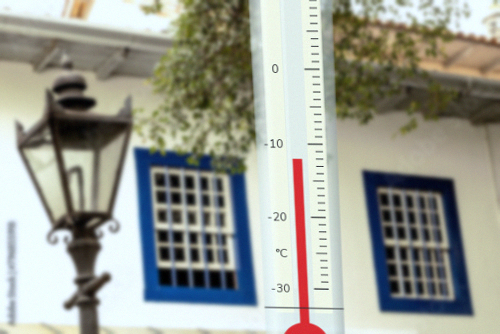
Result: {"value": -12, "unit": "°C"}
